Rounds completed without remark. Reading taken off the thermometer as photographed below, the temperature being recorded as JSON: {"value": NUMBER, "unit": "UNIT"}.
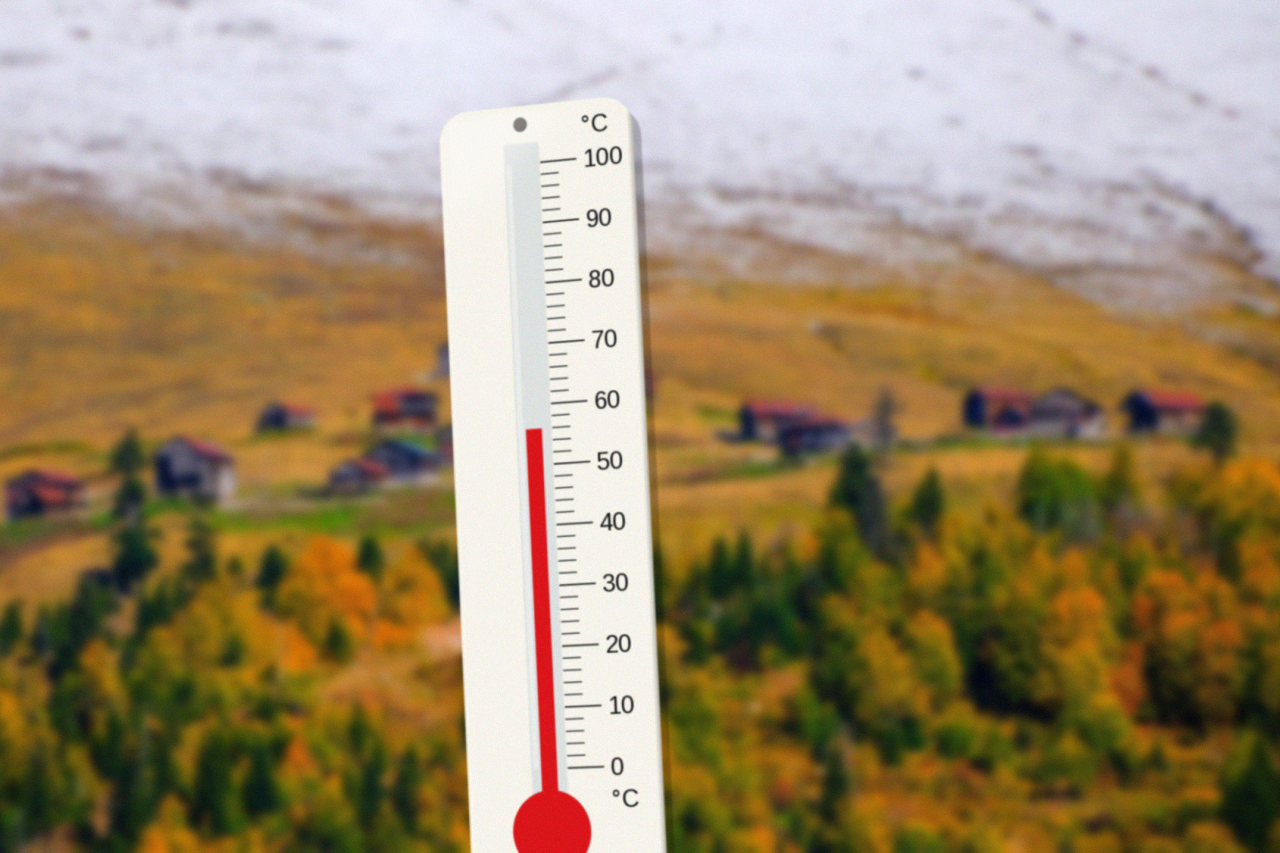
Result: {"value": 56, "unit": "°C"}
